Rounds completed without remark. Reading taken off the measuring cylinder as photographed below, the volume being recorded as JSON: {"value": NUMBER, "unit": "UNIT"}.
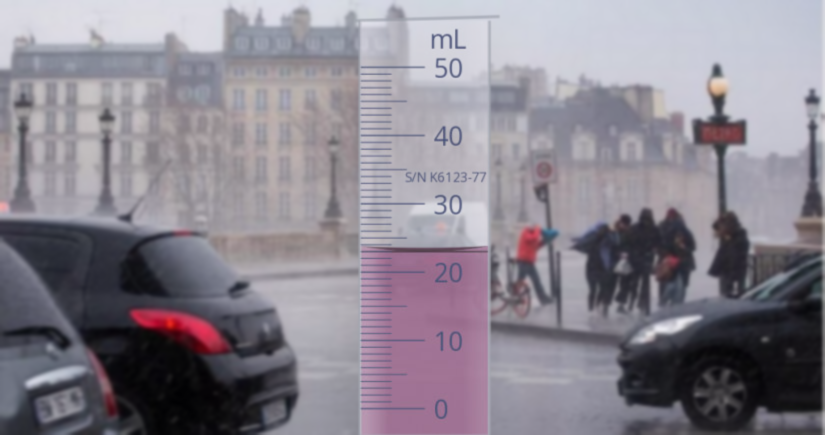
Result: {"value": 23, "unit": "mL"}
